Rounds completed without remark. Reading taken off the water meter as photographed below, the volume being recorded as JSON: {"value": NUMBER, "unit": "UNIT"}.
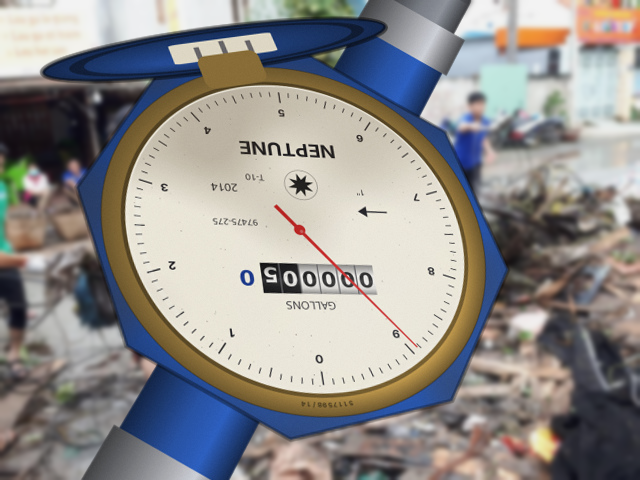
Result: {"value": 48.9, "unit": "gal"}
